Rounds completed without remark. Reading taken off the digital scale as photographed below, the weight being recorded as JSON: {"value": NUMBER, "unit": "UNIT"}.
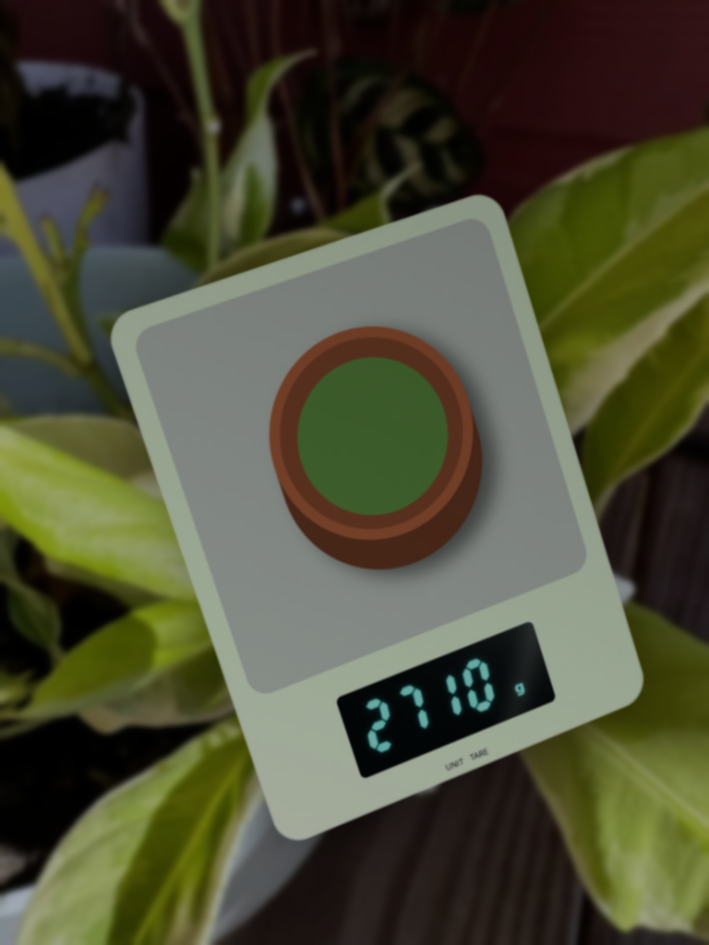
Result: {"value": 2710, "unit": "g"}
